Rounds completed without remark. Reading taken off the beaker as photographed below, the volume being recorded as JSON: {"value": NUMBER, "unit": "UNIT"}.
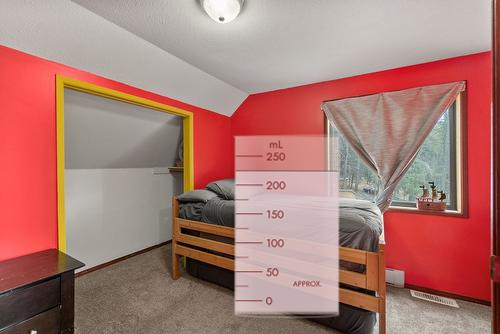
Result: {"value": 225, "unit": "mL"}
